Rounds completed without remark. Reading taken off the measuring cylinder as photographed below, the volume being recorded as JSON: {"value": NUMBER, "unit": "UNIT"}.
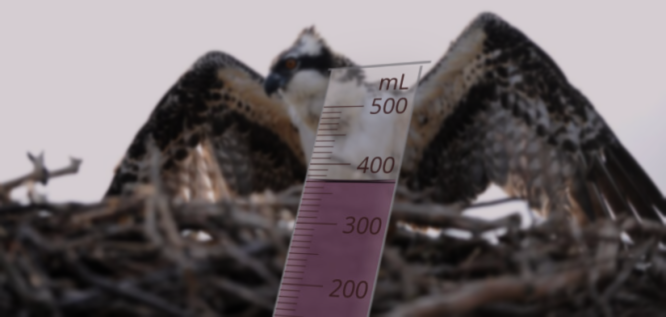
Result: {"value": 370, "unit": "mL"}
